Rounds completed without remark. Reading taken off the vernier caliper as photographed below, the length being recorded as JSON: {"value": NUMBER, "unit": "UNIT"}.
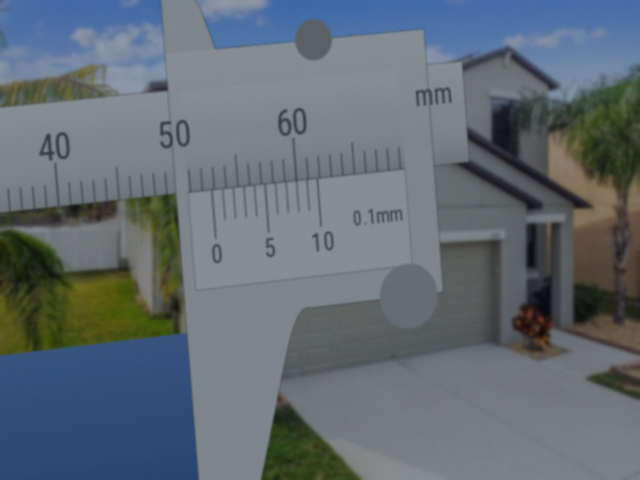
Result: {"value": 52.8, "unit": "mm"}
